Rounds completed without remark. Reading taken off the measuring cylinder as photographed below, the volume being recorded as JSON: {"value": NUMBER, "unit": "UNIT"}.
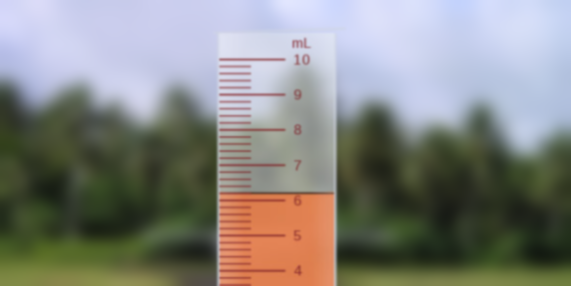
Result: {"value": 6.2, "unit": "mL"}
